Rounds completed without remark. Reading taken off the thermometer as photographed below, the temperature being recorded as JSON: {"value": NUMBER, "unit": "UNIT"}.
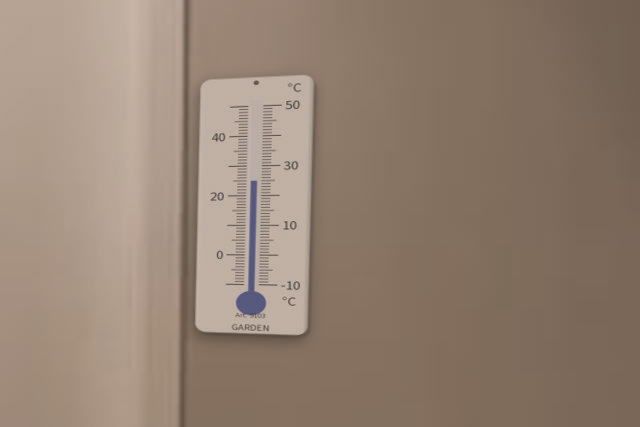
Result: {"value": 25, "unit": "°C"}
